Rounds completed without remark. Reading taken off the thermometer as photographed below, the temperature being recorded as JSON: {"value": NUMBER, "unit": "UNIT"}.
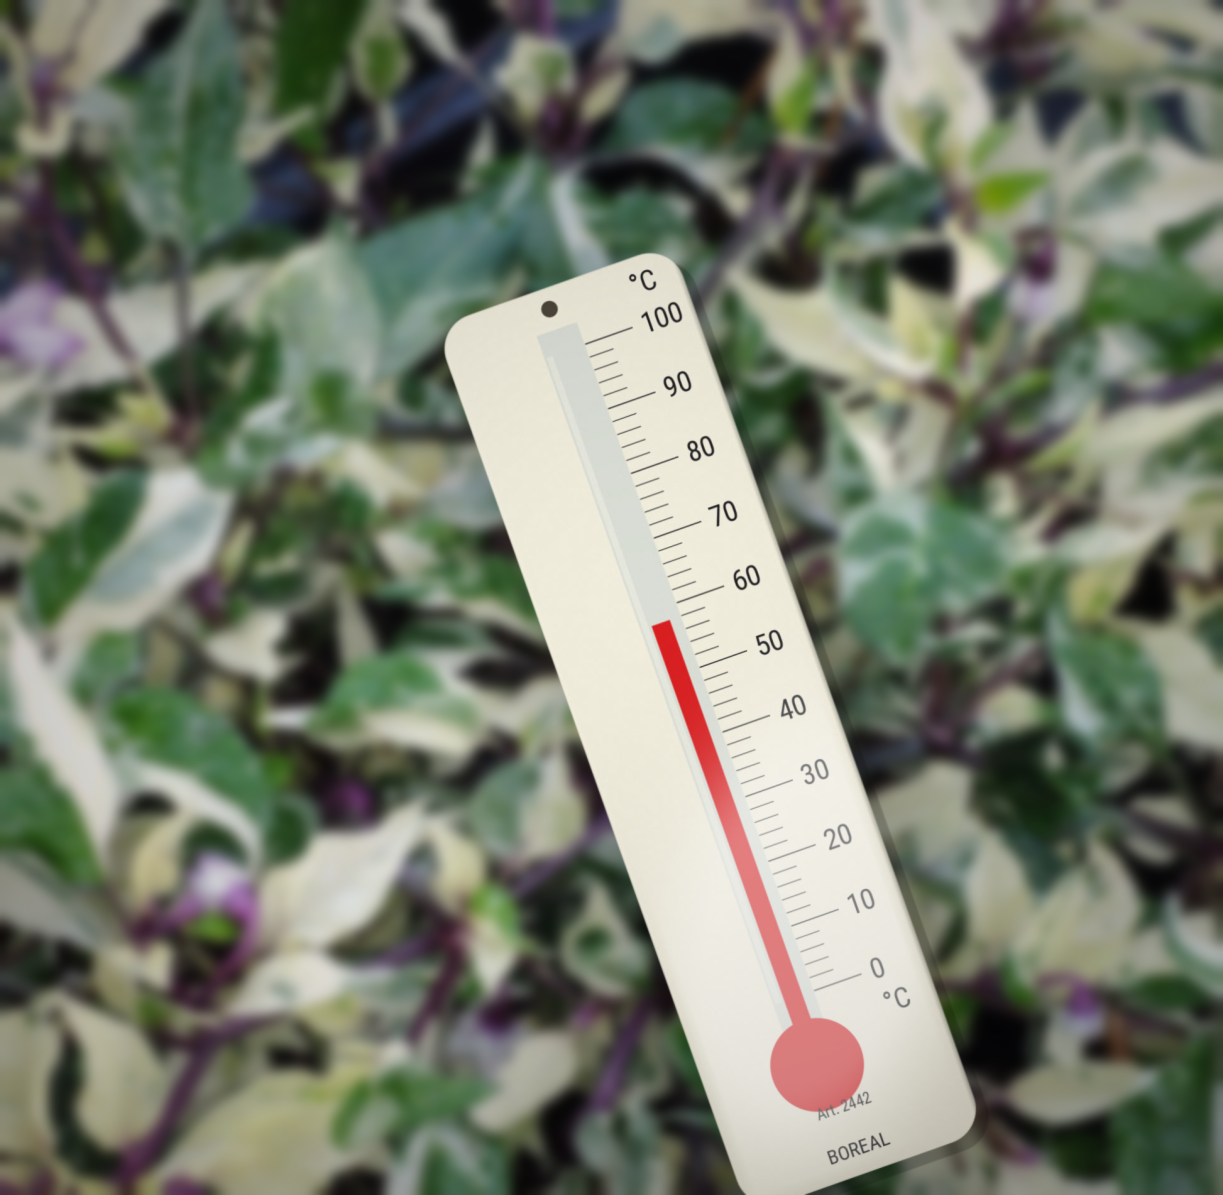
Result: {"value": 58, "unit": "°C"}
